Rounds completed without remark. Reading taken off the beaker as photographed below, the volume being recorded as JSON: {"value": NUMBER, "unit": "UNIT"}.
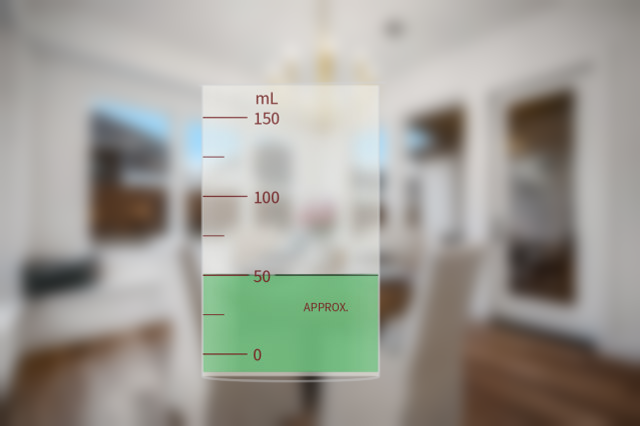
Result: {"value": 50, "unit": "mL"}
